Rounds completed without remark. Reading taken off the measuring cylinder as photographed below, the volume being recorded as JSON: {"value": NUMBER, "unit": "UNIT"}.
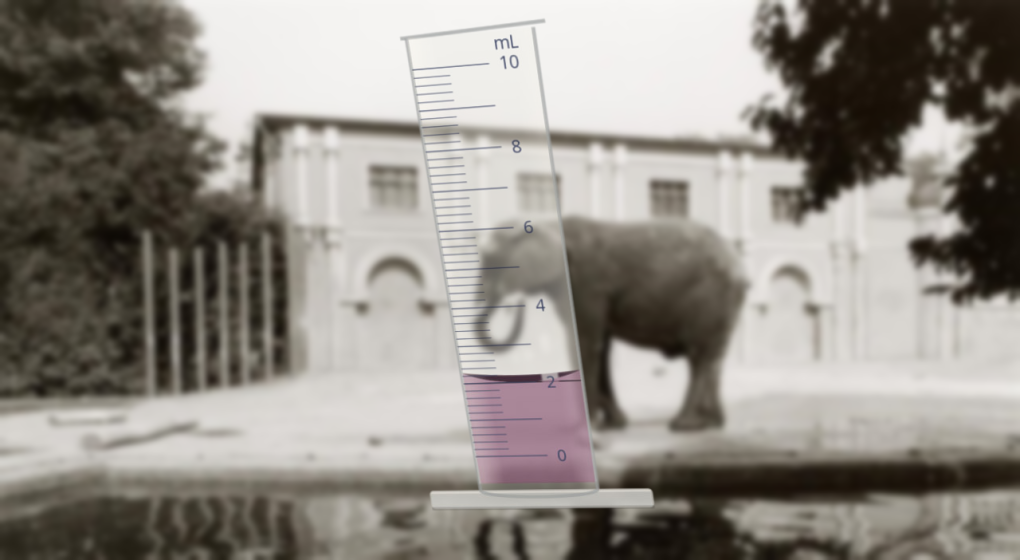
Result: {"value": 2, "unit": "mL"}
